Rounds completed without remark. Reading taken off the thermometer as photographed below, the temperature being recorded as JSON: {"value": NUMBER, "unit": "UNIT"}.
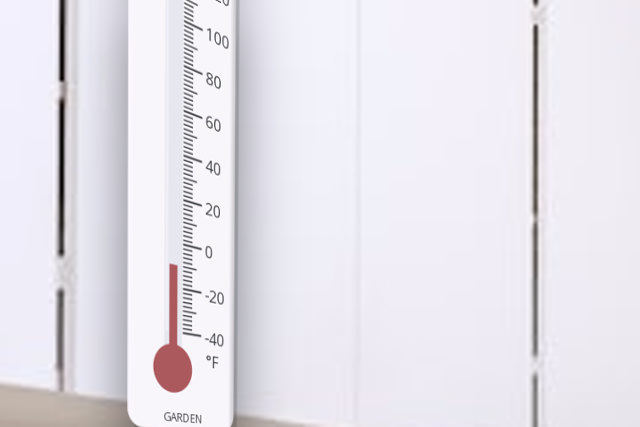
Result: {"value": -10, "unit": "°F"}
